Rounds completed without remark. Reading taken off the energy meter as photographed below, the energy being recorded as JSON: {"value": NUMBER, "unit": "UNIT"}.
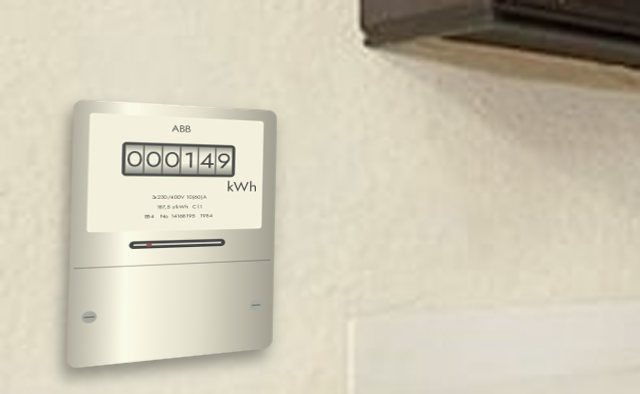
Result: {"value": 149, "unit": "kWh"}
